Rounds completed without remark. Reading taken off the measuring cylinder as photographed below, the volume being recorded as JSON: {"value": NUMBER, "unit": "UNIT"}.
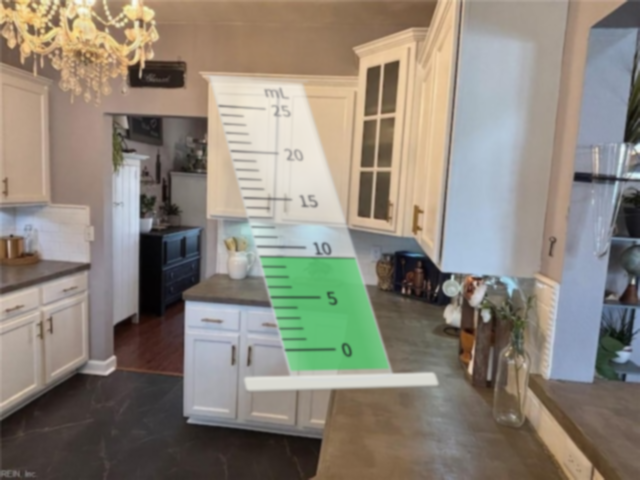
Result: {"value": 9, "unit": "mL"}
